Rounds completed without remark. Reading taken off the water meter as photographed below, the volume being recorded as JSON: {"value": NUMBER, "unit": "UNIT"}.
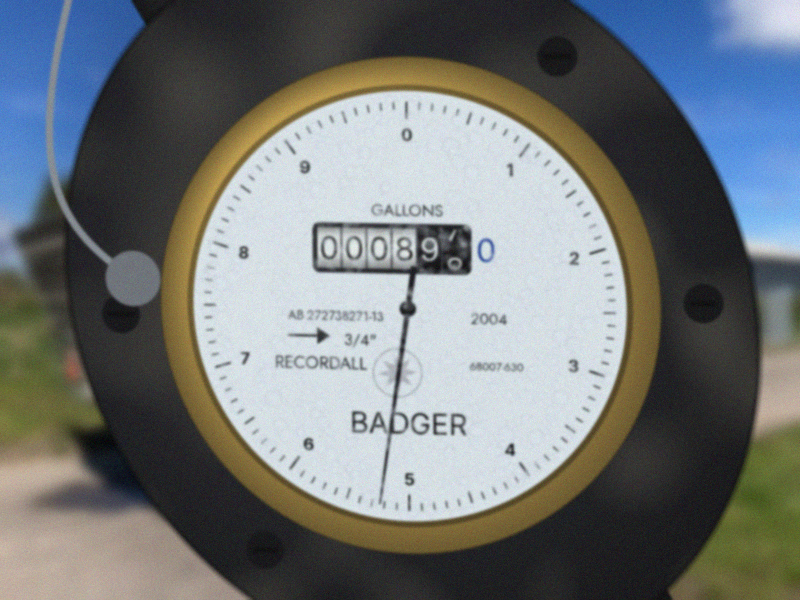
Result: {"value": 8975.2, "unit": "gal"}
